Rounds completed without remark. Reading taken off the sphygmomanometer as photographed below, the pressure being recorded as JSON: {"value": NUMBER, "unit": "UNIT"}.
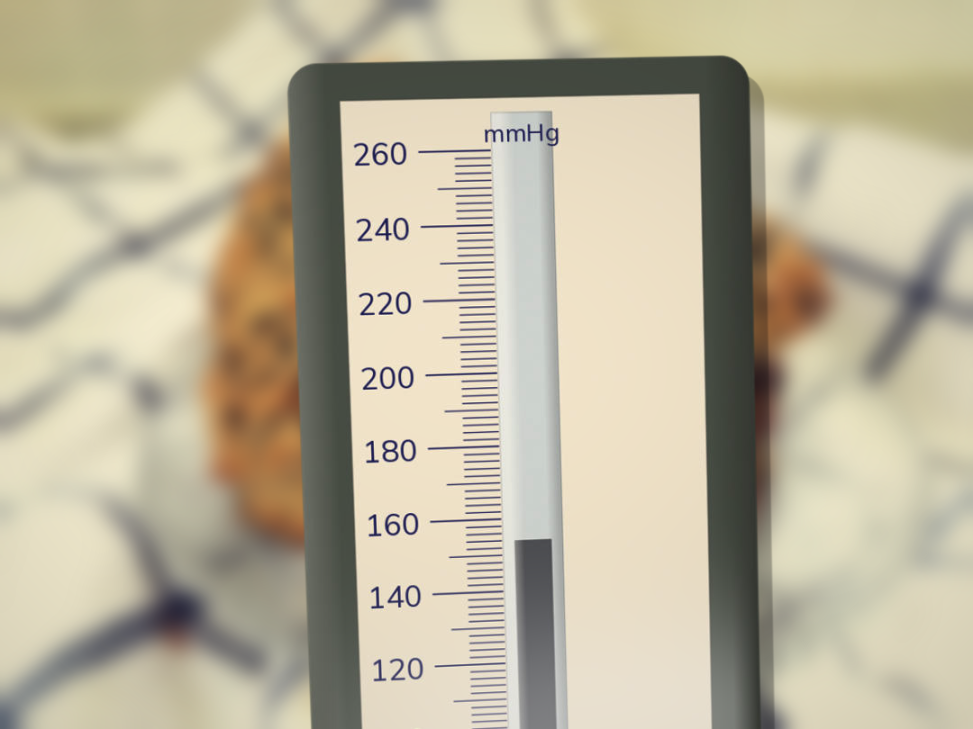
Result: {"value": 154, "unit": "mmHg"}
